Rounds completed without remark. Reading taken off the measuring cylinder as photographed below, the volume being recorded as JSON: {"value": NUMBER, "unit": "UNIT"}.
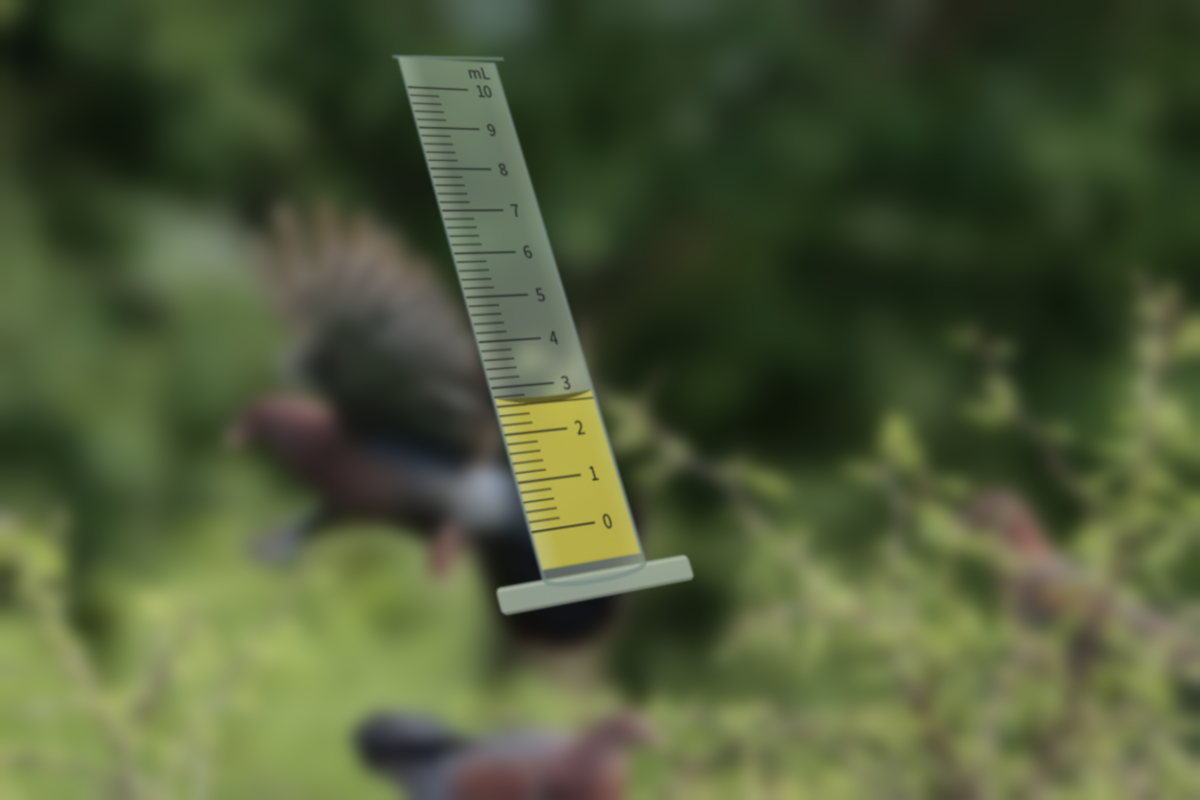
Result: {"value": 2.6, "unit": "mL"}
